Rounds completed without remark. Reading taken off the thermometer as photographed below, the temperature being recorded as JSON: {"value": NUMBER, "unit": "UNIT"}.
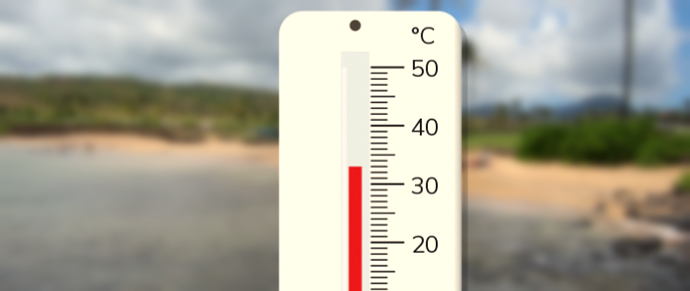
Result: {"value": 33, "unit": "°C"}
